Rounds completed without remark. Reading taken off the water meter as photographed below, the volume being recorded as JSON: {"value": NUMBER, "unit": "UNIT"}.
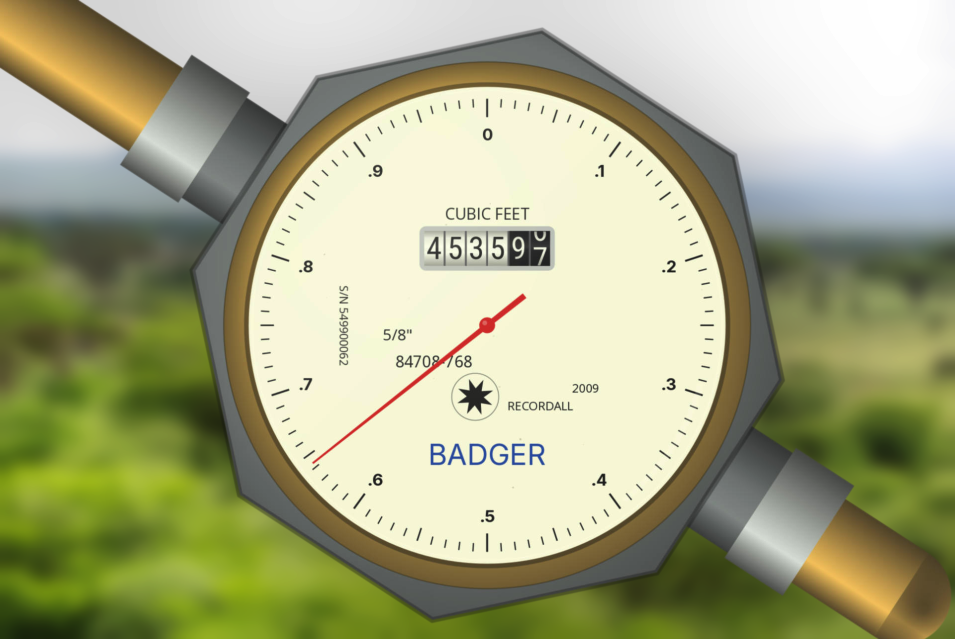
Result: {"value": 453596.64, "unit": "ft³"}
